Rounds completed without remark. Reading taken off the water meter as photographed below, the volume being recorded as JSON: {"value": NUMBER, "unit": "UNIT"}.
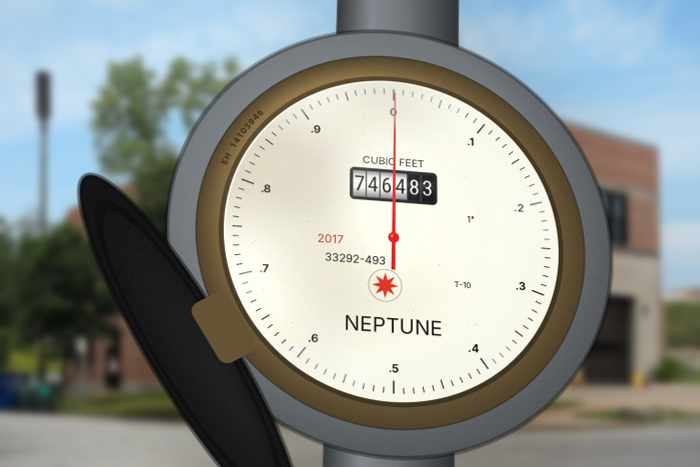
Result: {"value": 746483.00, "unit": "ft³"}
